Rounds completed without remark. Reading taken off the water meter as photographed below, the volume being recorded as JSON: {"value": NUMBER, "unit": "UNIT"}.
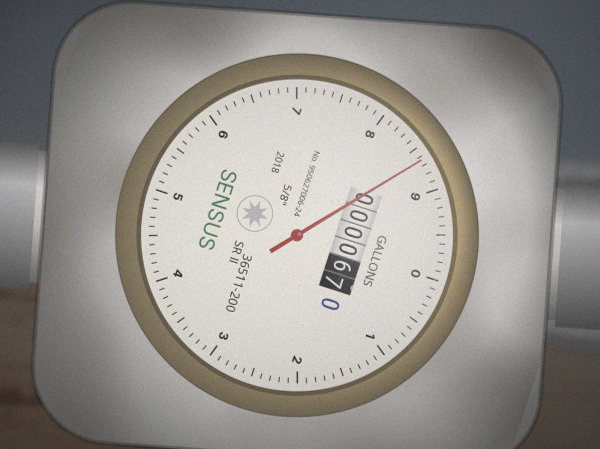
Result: {"value": 668.6, "unit": "gal"}
